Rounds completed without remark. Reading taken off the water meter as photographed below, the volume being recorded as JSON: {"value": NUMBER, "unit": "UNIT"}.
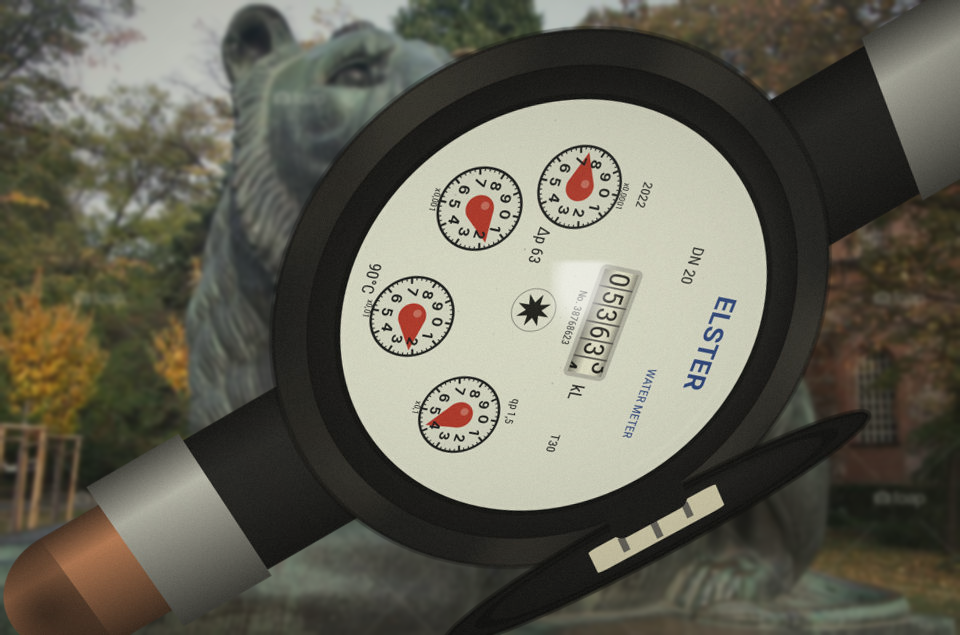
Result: {"value": 53633.4217, "unit": "kL"}
